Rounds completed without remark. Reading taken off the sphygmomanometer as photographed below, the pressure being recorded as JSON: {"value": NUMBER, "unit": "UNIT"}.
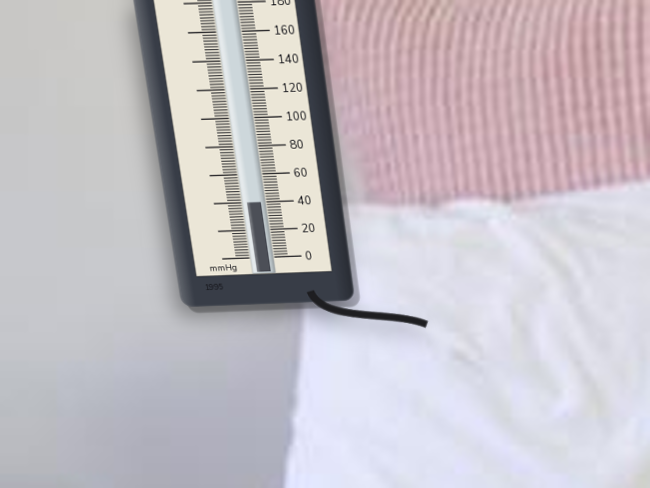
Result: {"value": 40, "unit": "mmHg"}
